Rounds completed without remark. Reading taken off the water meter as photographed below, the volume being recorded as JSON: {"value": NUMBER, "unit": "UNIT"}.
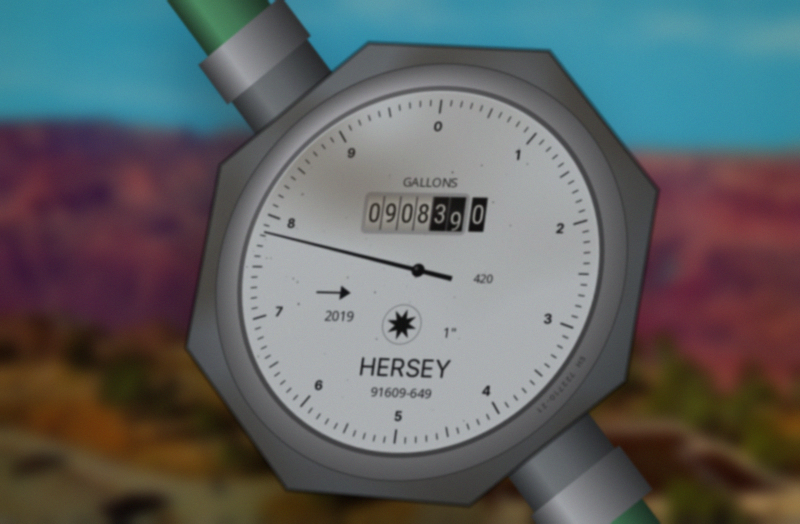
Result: {"value": 908387.8, "unit": "gal"}
